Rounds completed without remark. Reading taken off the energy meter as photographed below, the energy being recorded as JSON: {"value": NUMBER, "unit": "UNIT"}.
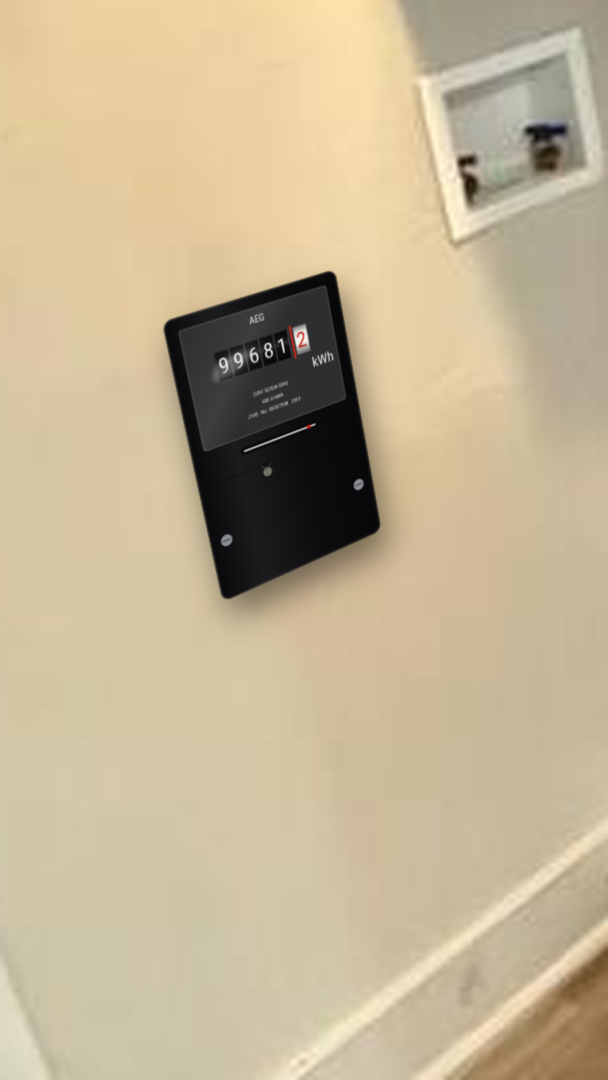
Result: {"value": 99681.2, "unit": "kWh"}
